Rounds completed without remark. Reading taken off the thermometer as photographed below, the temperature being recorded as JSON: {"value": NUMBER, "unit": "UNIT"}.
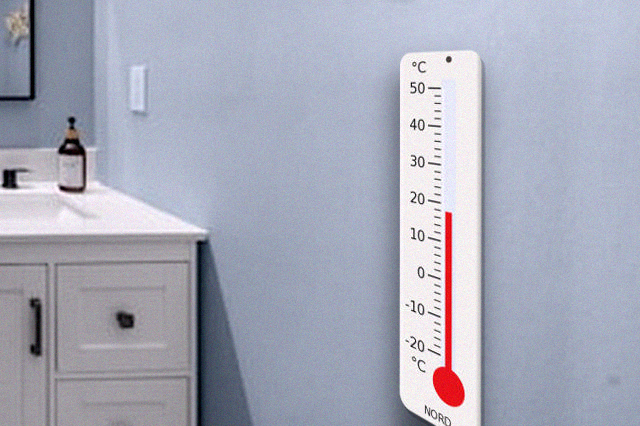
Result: {"value": 18, "unit": "°C"}
